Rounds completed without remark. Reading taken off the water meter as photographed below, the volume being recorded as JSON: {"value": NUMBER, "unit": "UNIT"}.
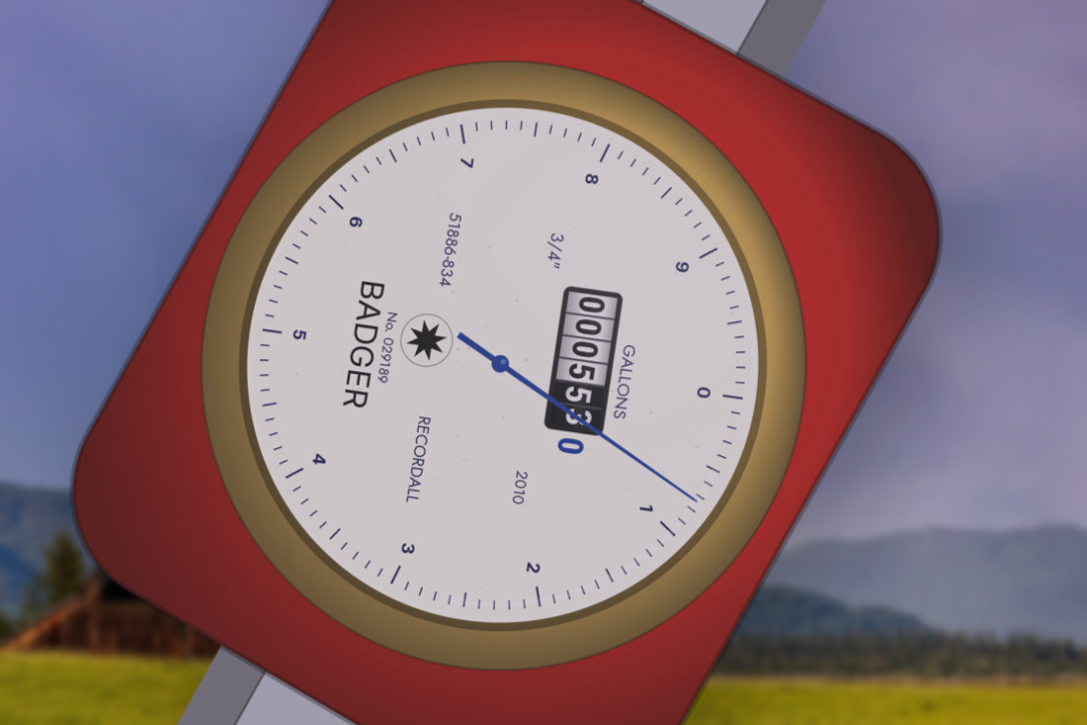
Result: {"value": 5530.7, "unit": "gal"}
